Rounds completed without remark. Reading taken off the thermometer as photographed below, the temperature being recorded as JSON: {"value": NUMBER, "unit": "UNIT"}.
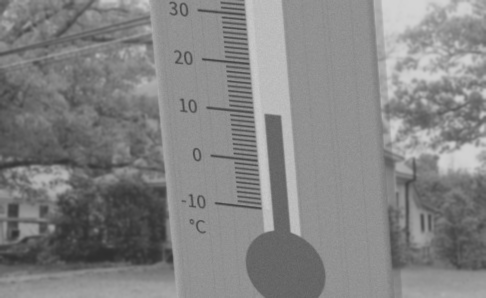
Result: {"value": 10, "unit": "°C"}
